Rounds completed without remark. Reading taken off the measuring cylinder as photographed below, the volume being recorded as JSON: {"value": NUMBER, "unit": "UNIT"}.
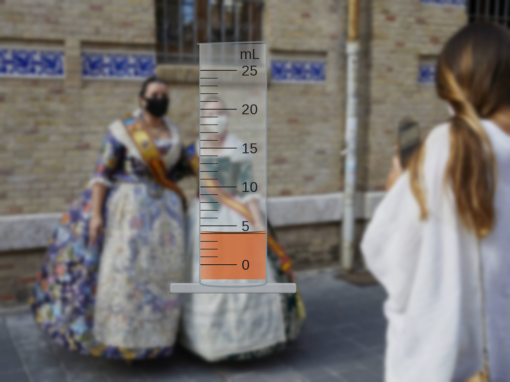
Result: {"value": 4, "unit": "mL"}
